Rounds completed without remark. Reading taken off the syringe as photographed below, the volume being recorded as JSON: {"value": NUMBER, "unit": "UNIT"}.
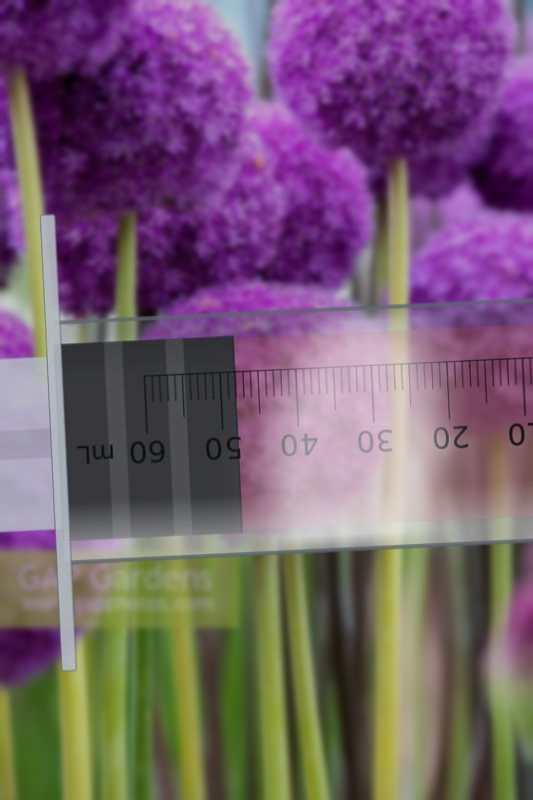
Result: {"value": 48, "unit": "mL"}
